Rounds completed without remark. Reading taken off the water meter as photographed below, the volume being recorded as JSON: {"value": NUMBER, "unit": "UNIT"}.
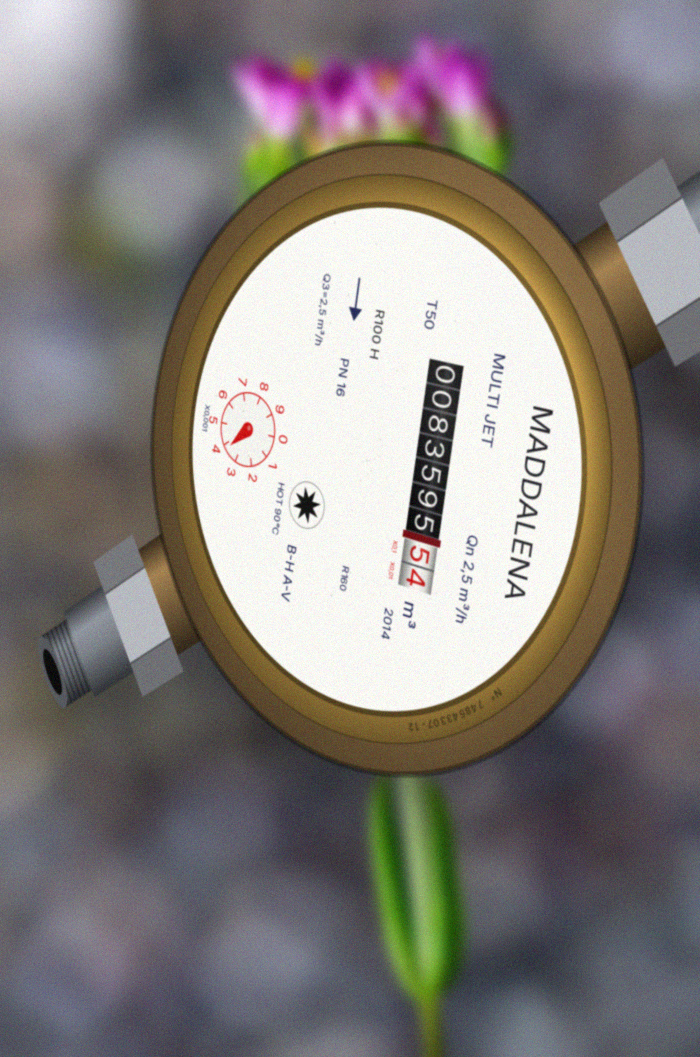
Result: {"value": 83595.543, "unit": "m³"}
